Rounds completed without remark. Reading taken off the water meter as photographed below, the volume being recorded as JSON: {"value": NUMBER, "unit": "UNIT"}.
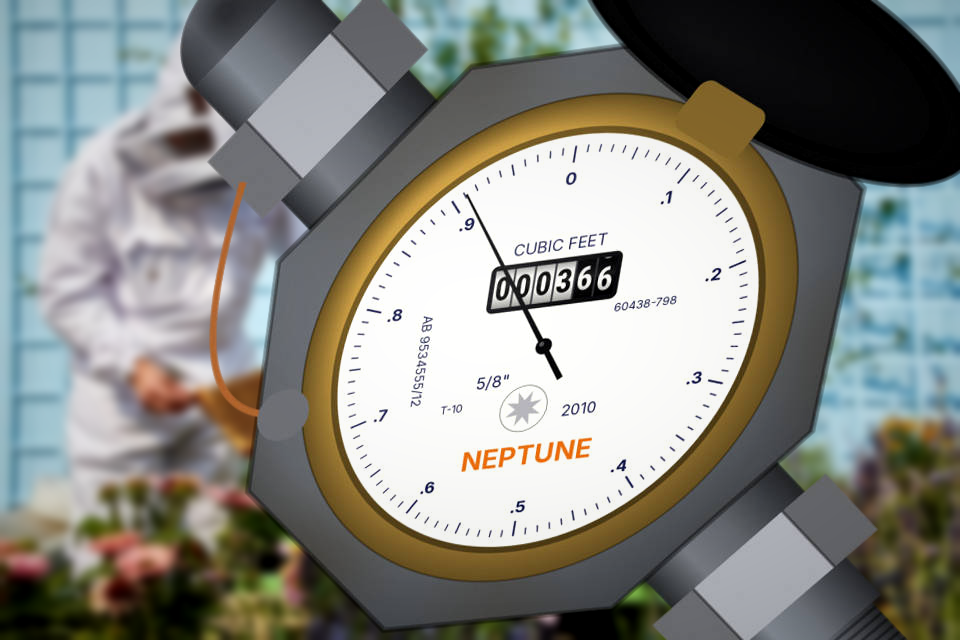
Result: {"value": 365.91, "unit": "ft³"}
